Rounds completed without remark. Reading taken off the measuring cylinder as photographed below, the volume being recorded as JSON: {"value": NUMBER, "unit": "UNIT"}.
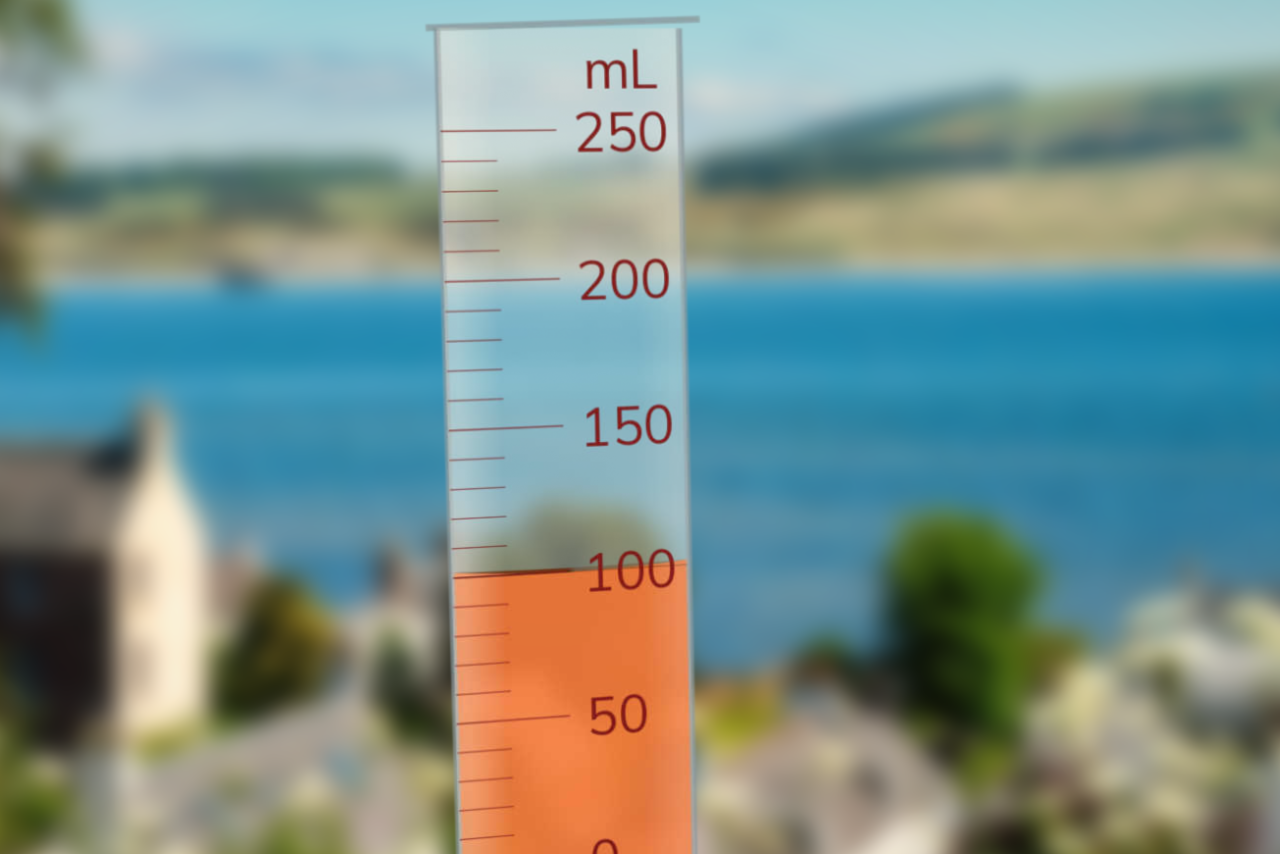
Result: {"value": 100, "unit": "mL"}
